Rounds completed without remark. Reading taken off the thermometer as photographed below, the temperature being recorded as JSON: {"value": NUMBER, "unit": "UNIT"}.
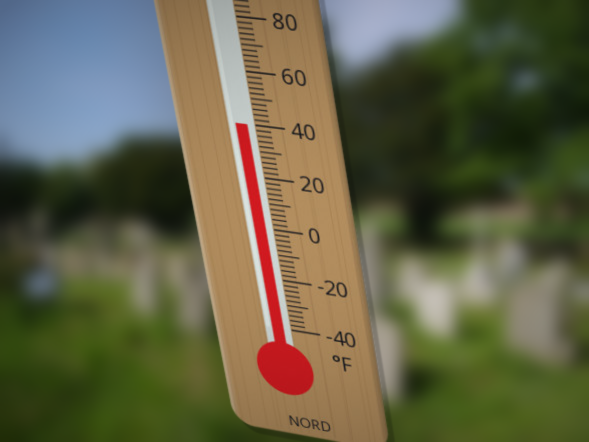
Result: {"value": 40, "unit": "°F"}
